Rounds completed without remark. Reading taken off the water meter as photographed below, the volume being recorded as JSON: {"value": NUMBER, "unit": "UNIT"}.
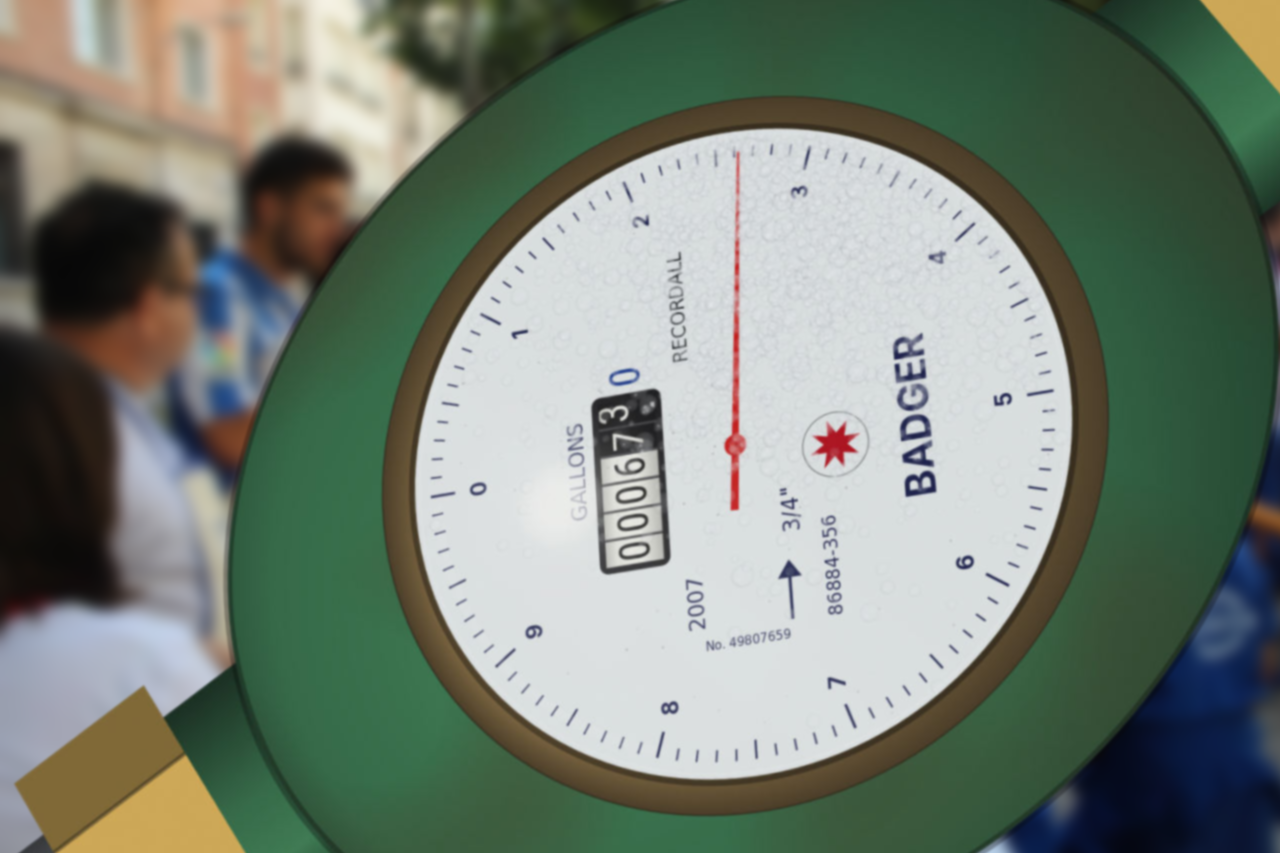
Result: {"value": 6732.6, "unit": "gal"}
